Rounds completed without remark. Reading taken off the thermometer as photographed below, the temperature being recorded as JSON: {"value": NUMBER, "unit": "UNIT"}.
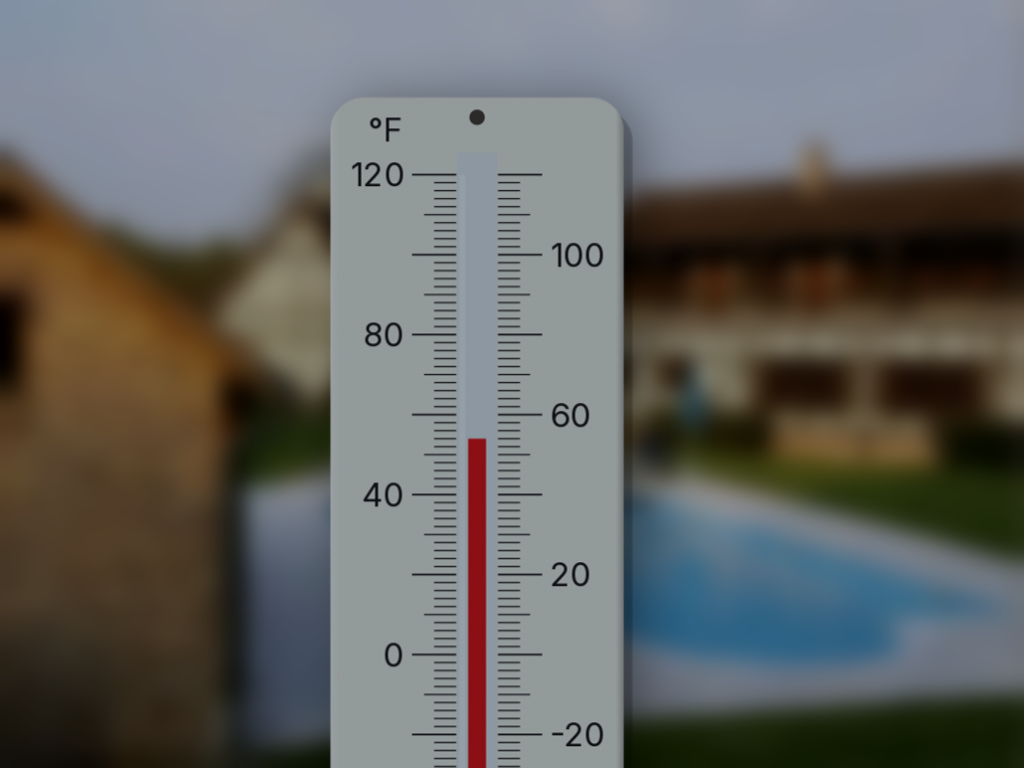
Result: {"value": 54, "unit": "°F"}
